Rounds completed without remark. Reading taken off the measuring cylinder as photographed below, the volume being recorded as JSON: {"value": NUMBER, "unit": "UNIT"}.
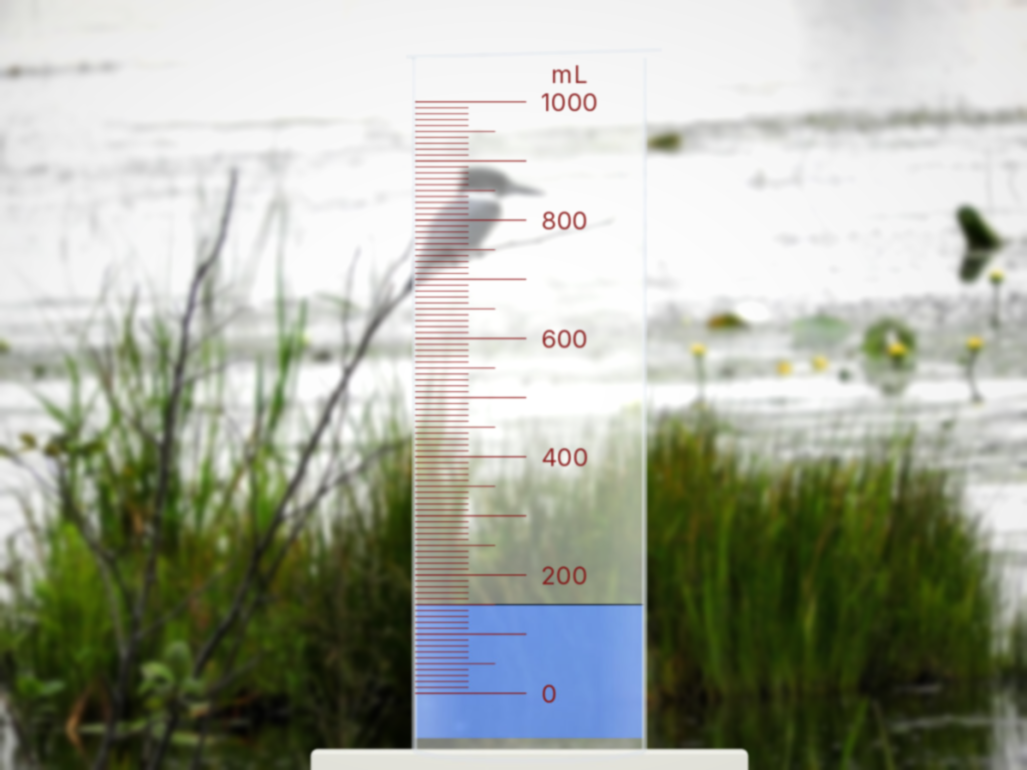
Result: {"value": 150, "unit": "mL"}
